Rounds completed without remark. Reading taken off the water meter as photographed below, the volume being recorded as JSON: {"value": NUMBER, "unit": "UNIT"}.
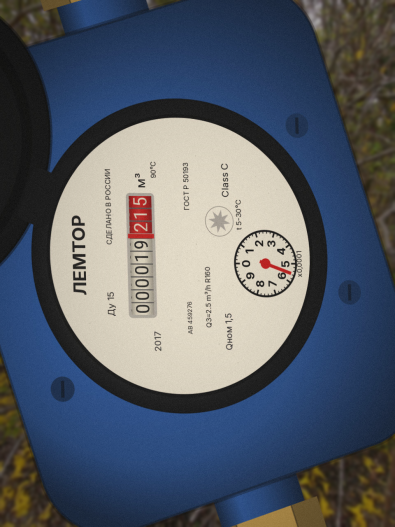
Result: {"value": 19.2155, "unit": "m³"}
